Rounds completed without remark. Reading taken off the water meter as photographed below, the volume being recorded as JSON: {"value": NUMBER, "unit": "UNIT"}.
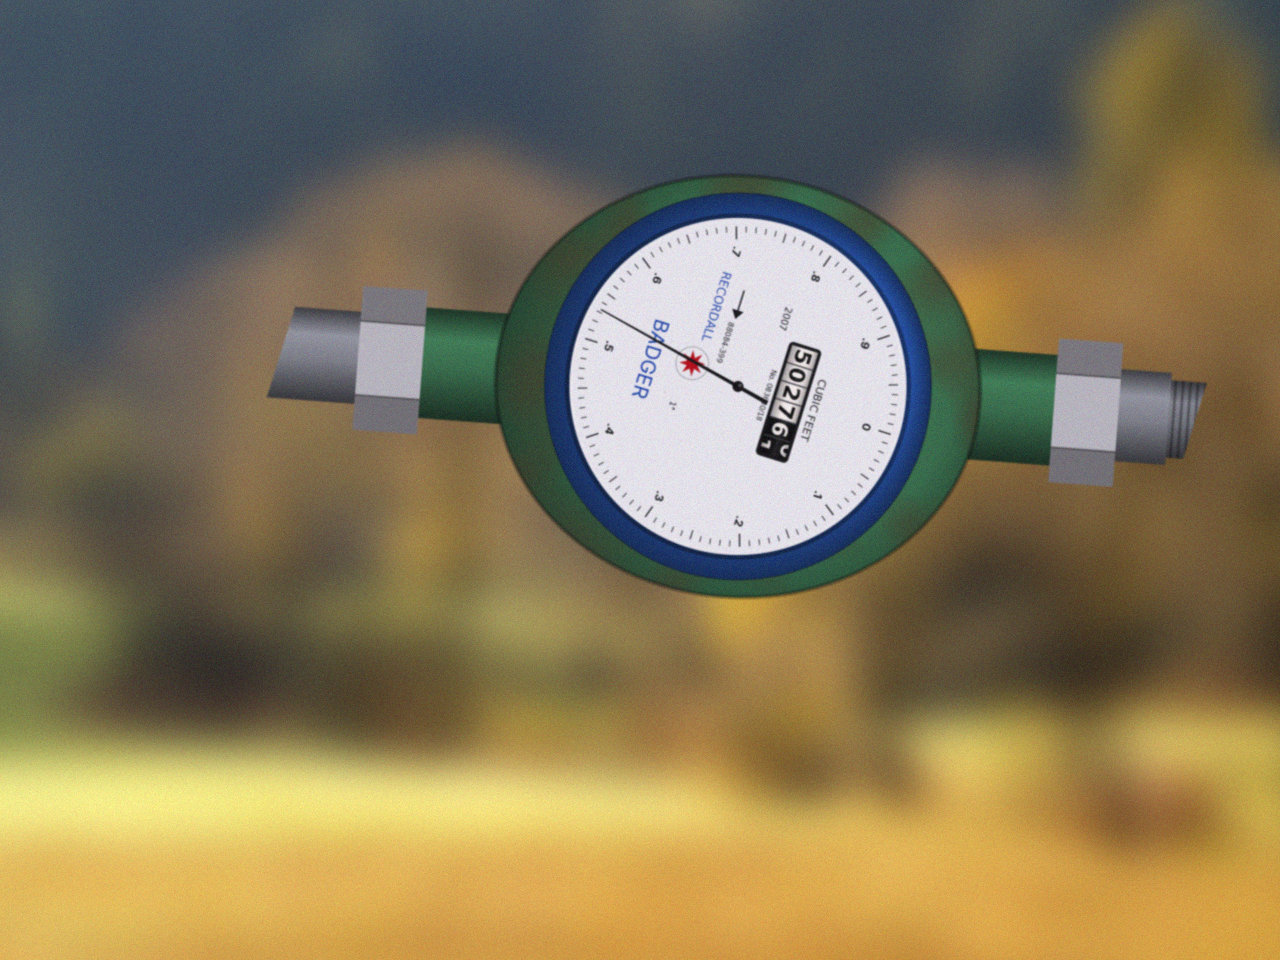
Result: {"value": 502760.53, "unit": "ft³"}
